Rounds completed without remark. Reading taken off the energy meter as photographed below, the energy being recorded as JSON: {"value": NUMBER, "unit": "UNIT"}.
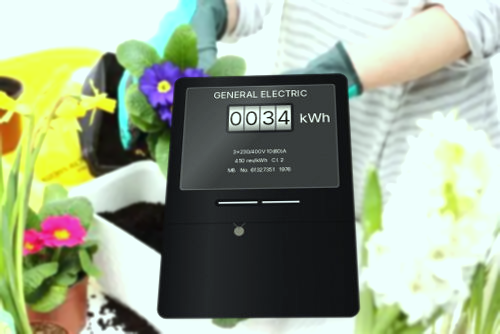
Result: {"value": 34, "unit": "kWh"}
